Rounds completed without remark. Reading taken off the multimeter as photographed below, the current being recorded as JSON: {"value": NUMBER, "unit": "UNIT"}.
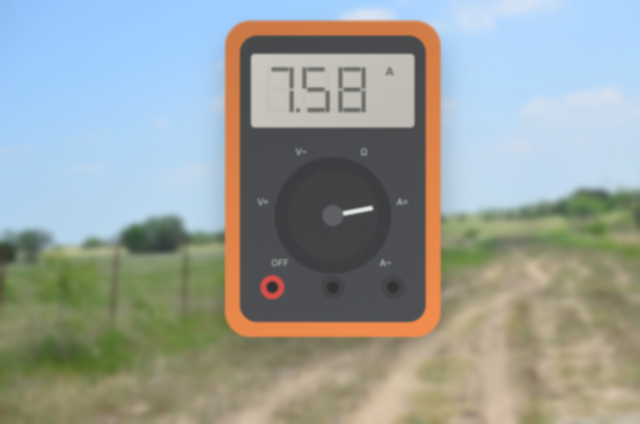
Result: {"value": 7.58, "unit": "A"}
